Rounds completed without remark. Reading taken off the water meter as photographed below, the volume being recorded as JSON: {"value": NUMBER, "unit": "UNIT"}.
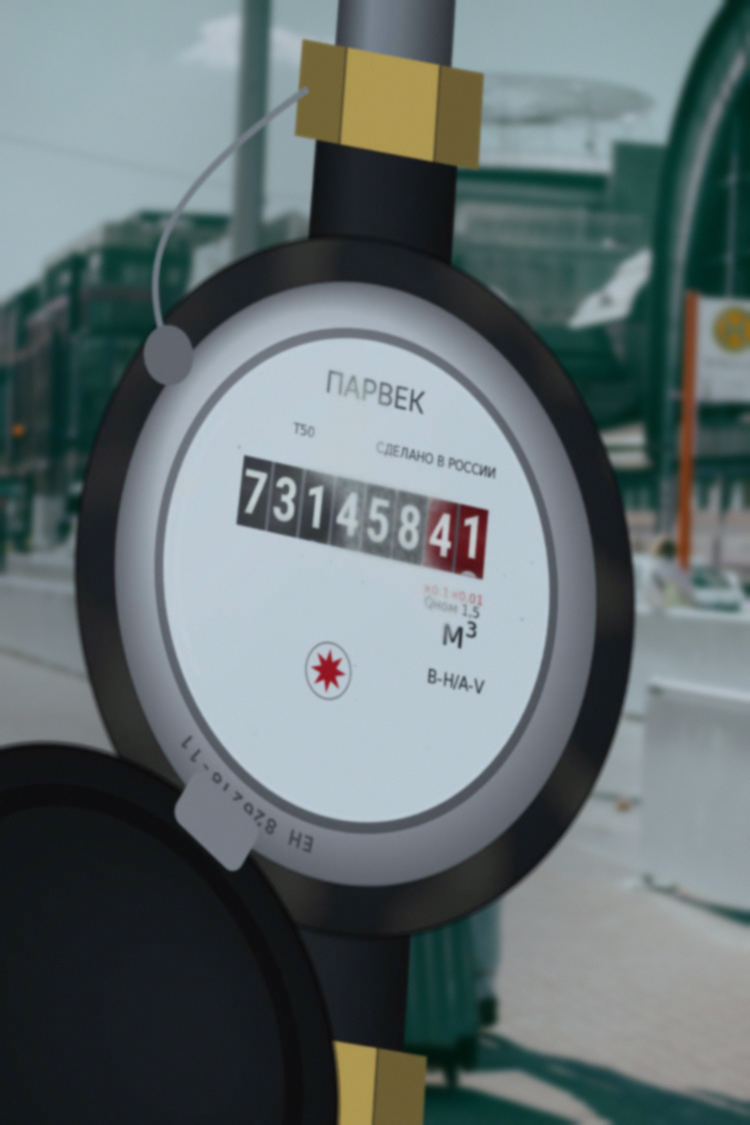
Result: {"value": 731458.41, "unit": "m³"}
